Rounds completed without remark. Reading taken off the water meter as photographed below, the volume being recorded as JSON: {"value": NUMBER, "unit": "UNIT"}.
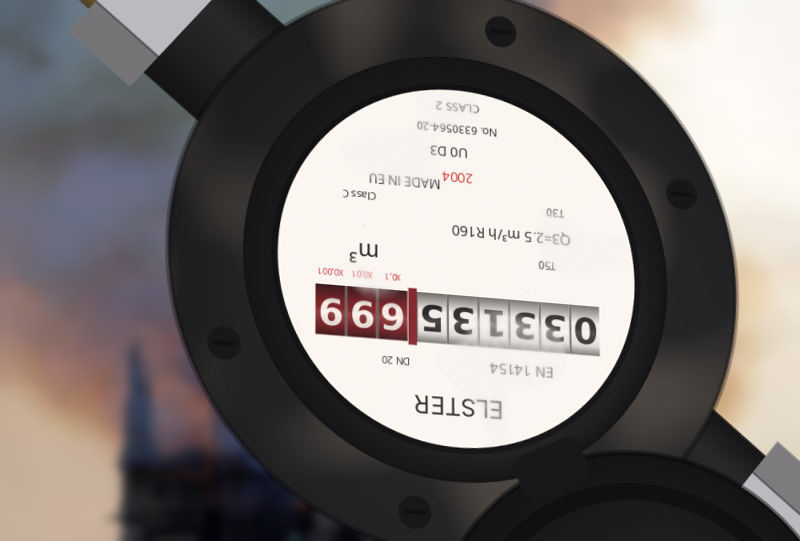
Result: {"value": 33135.699, "unit": "m³"}
